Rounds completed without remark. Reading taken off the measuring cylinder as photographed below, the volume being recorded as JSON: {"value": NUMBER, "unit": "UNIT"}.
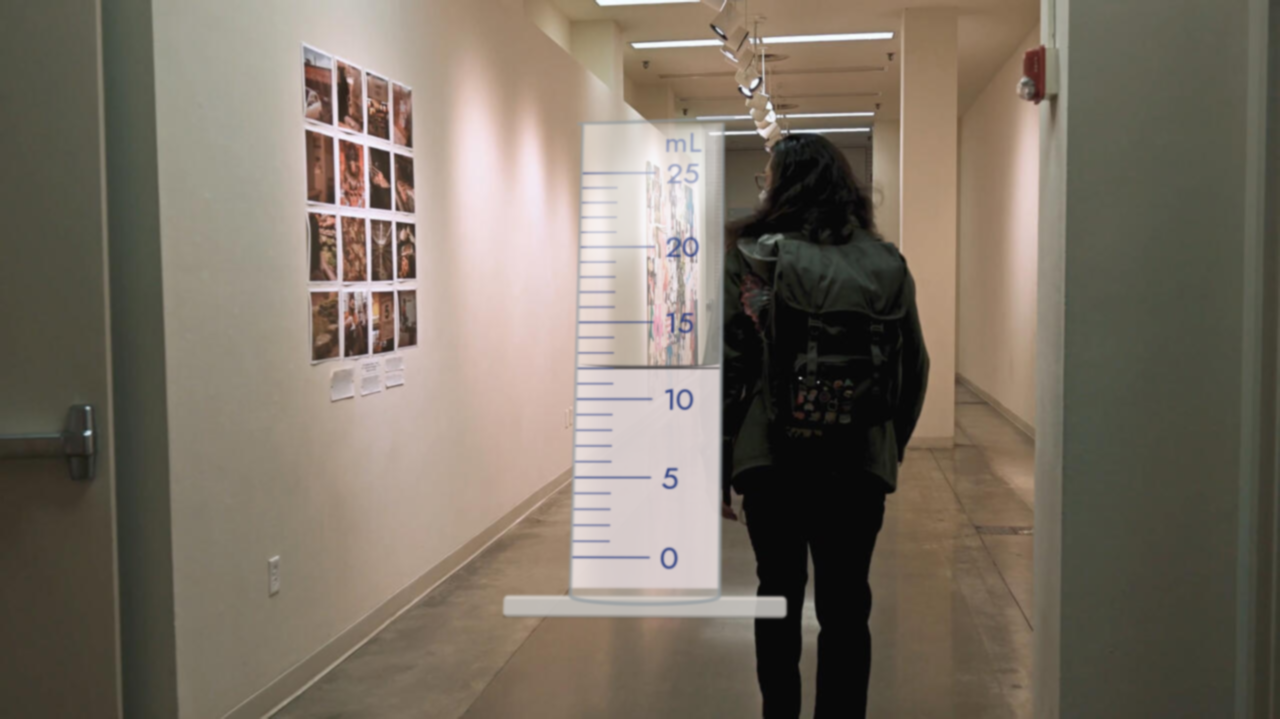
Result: {"value": 12, "unit": "mL"}
